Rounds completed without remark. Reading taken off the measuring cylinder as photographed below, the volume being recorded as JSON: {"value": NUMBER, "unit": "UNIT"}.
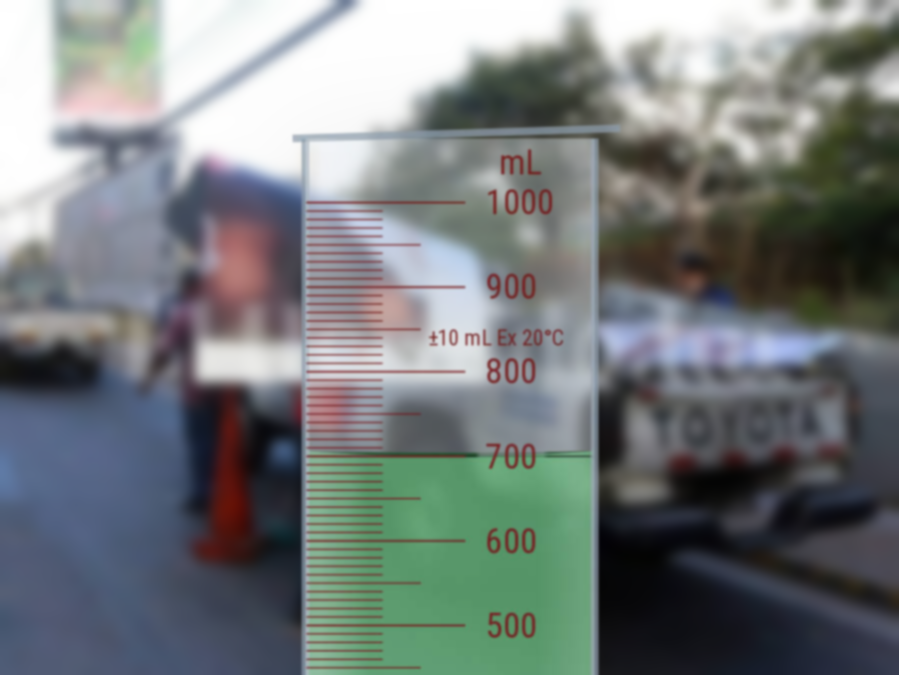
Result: {"value": 700, "unit": "mL"}
